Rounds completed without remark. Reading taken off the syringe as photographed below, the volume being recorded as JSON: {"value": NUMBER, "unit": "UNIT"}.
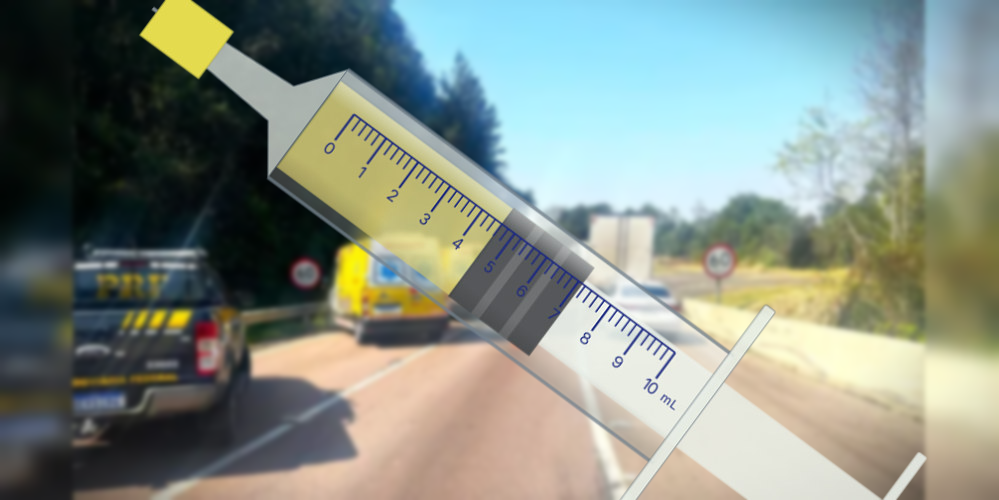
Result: {"value": 4.6, "unit": "mL"}
